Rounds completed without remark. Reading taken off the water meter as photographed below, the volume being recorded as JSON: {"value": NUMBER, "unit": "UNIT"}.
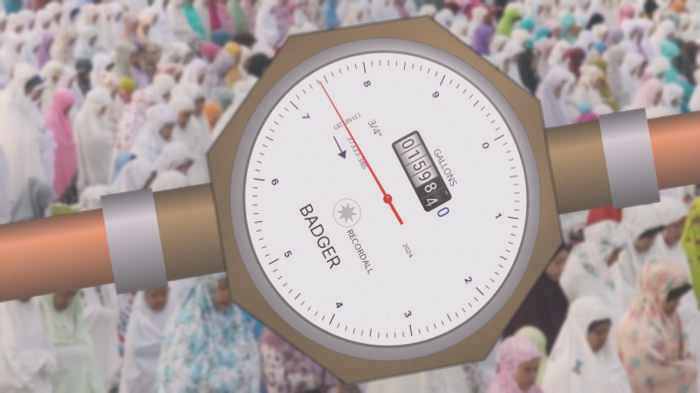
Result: {"value": 159837.4, "unit": "gal"}
